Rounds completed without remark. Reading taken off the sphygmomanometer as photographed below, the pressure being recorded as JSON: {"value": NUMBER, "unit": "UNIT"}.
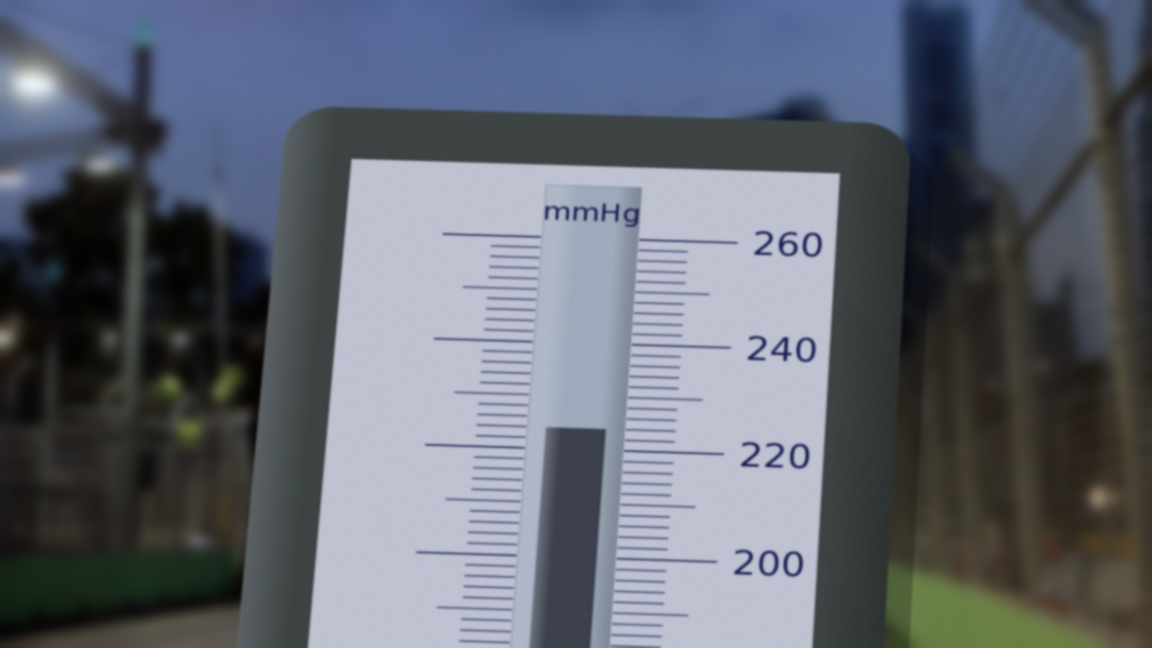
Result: {"value": 224, "unit": "mmHg"}
